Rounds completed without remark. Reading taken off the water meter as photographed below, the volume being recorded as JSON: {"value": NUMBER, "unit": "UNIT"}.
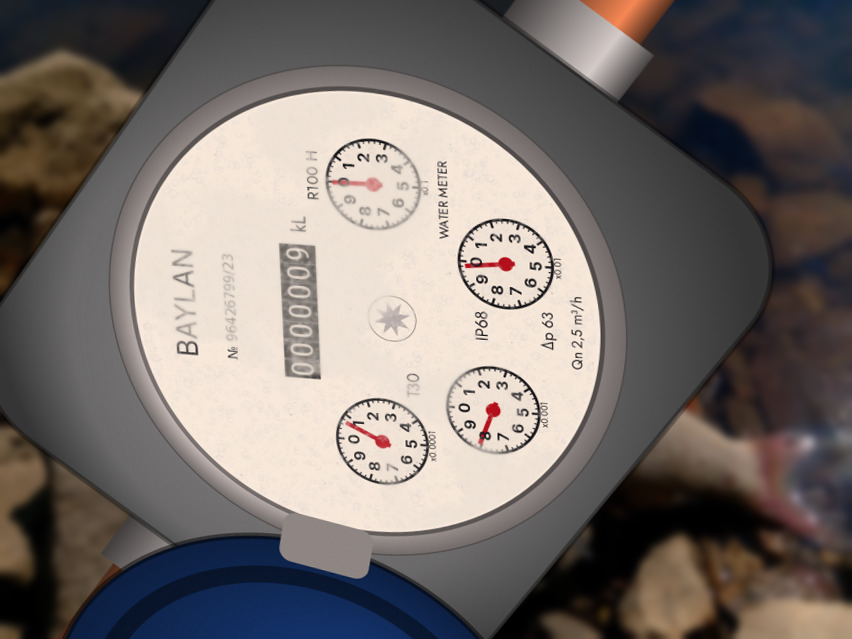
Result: {"value": 8.9980, "unit": "kL"}
